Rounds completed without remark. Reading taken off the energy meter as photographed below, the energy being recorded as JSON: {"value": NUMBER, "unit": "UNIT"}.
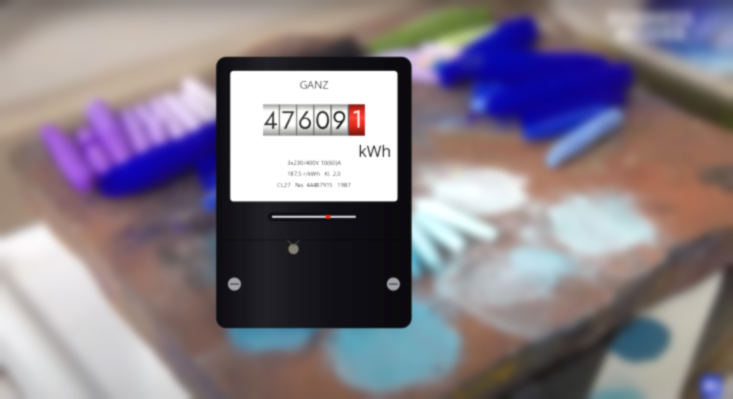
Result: {"value": 47609.1, "unit": "kWh"}
